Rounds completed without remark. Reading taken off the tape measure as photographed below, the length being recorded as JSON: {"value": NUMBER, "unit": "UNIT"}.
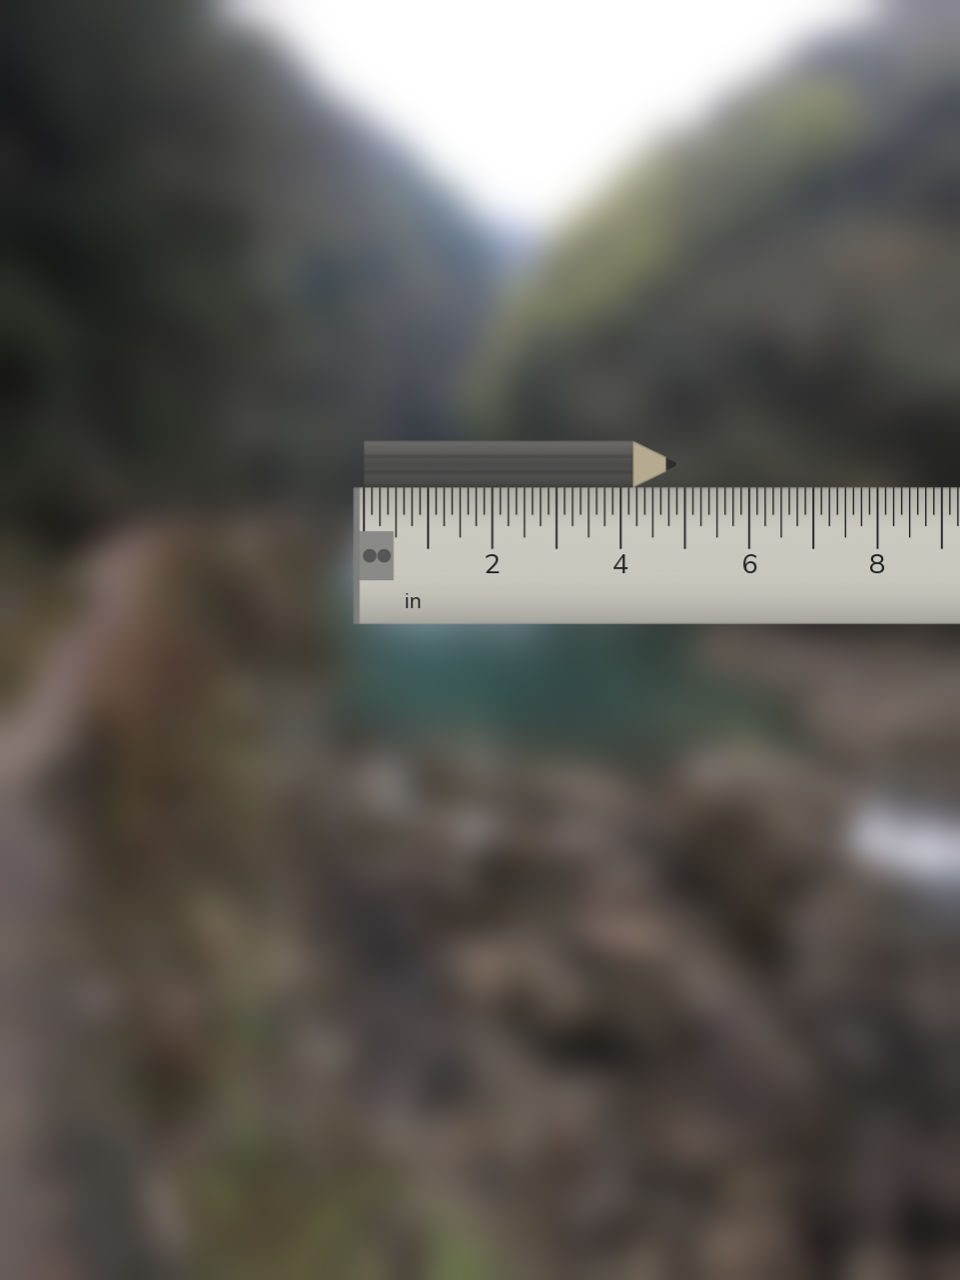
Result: {"value": 4.875, "unit": "in"}
